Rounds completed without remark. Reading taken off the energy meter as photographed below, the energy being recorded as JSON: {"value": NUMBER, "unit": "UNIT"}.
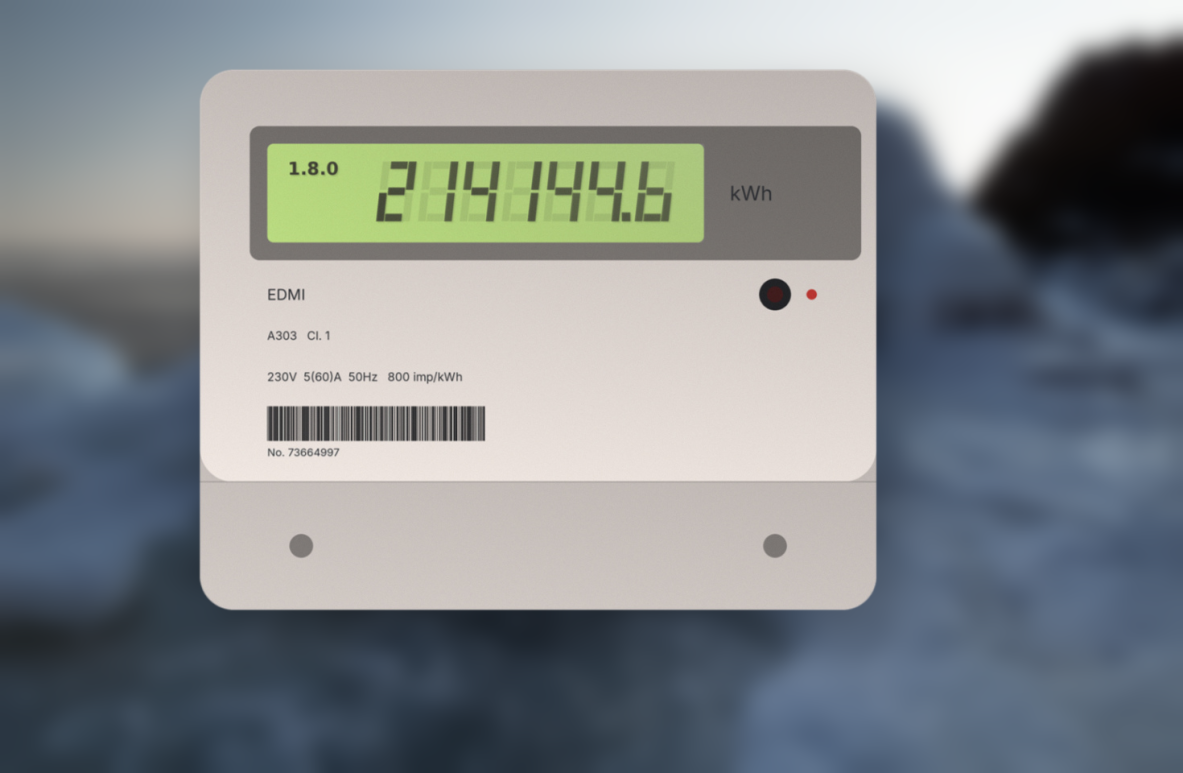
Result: {"value": 214144.6, "unit": "kWh"}
